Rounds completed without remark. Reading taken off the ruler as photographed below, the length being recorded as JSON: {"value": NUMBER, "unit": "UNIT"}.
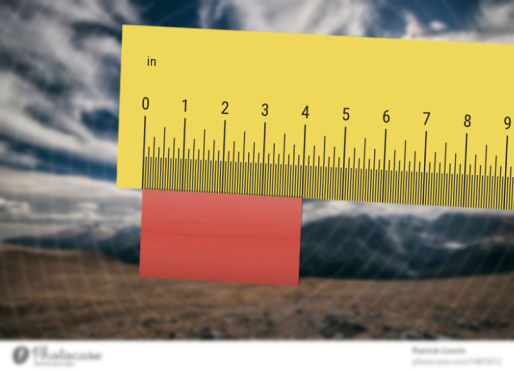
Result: {"value": 4, "unit": "in"}
